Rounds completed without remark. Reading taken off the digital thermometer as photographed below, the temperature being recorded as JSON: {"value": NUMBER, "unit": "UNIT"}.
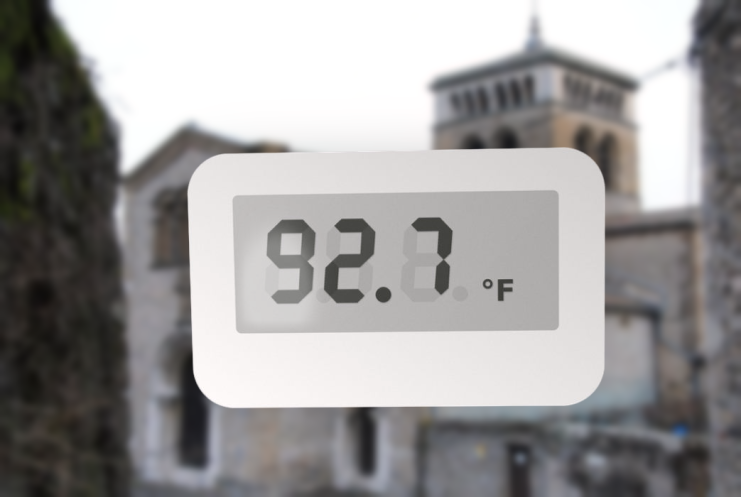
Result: {"value": 92.7, "unit": "°F"}
